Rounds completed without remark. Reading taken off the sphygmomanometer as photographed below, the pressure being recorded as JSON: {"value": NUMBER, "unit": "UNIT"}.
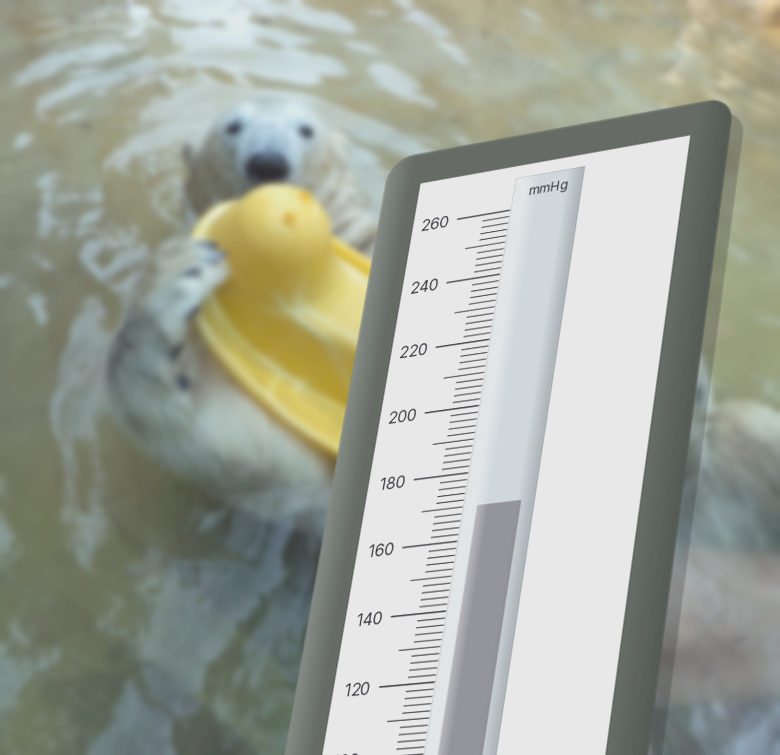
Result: {"value": 170, "unit": "mmHg"}
